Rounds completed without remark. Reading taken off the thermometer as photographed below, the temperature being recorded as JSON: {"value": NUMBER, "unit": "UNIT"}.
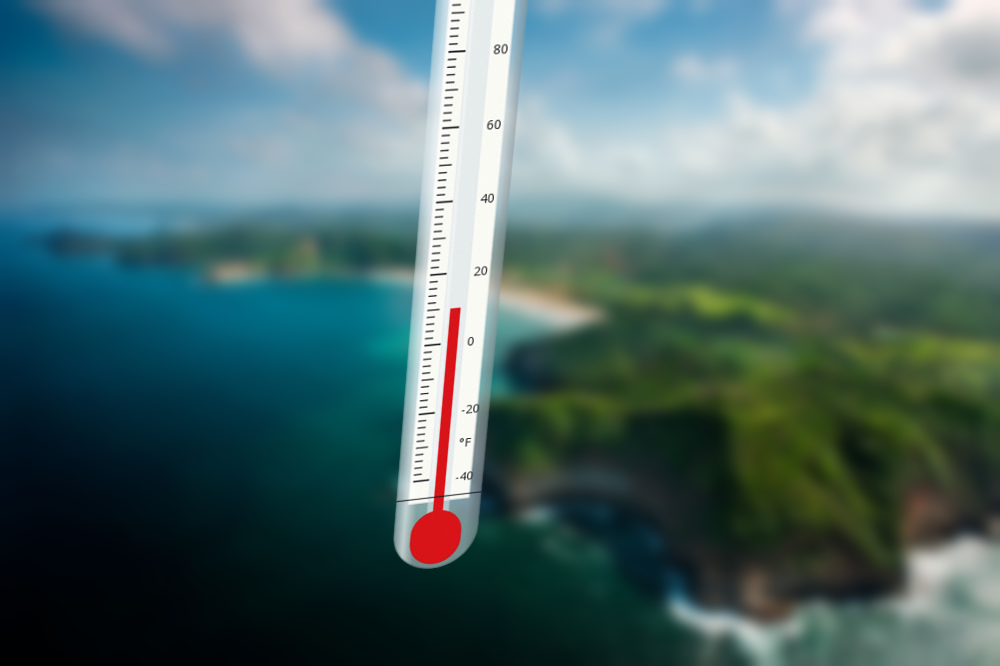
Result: {"value": 10, "unit": "°F"}
